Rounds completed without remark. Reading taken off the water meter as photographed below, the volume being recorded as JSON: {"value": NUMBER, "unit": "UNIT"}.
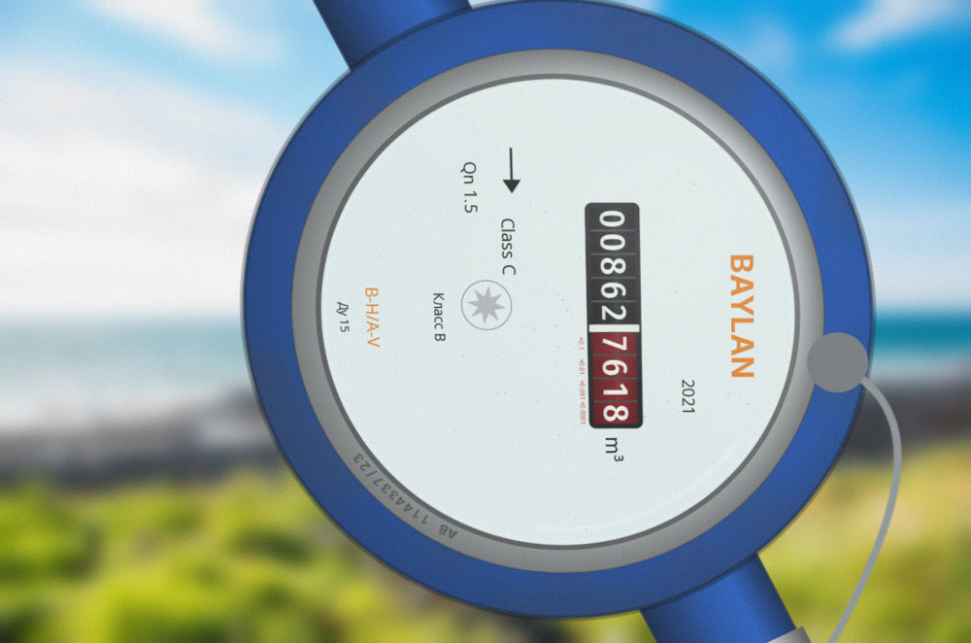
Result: {"value": 862.7618, "unit": "m³"}
